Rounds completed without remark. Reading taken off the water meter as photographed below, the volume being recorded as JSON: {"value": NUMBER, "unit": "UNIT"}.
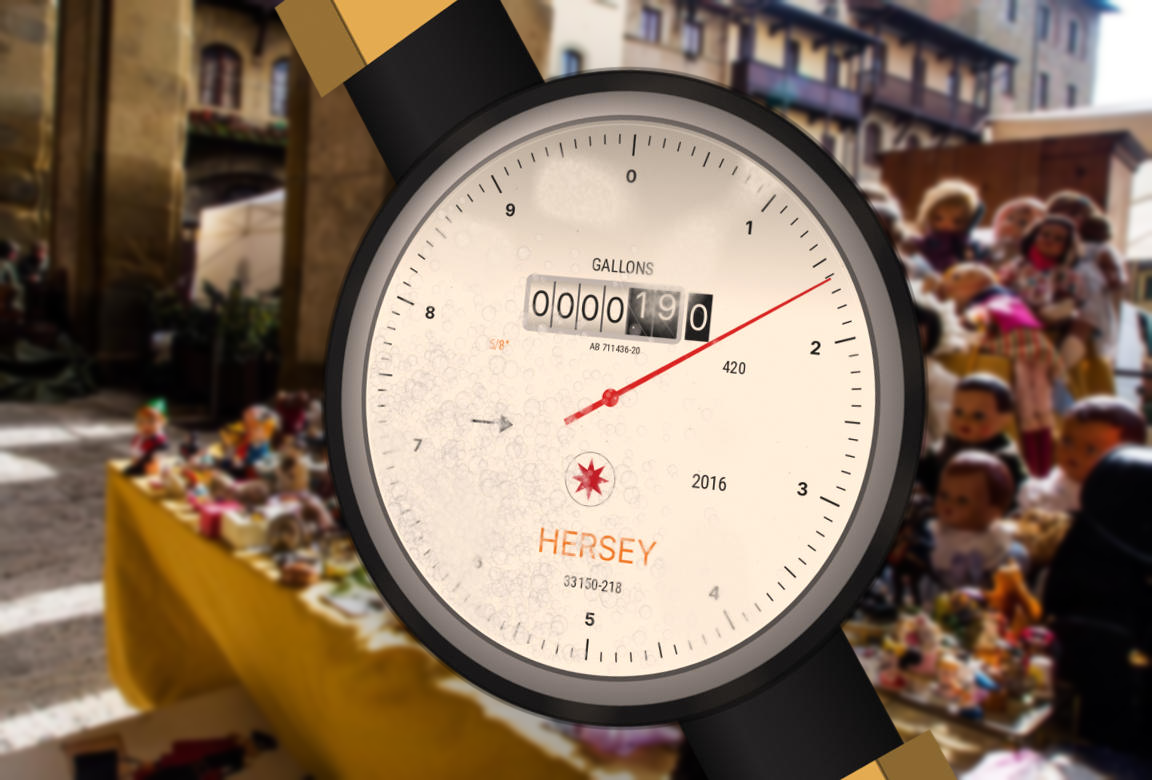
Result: {"value": 191.6, "unit": "gal"}
